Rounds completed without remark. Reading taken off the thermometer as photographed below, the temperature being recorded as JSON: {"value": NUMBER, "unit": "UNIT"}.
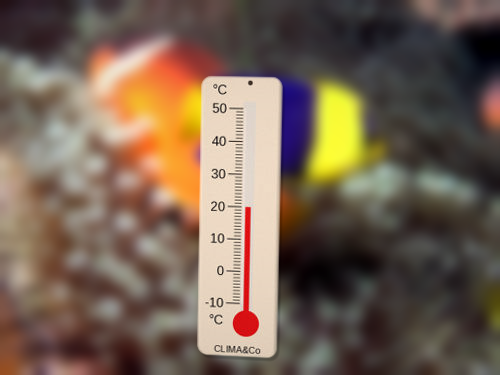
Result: {"value": 20, "unit": "°C"}
